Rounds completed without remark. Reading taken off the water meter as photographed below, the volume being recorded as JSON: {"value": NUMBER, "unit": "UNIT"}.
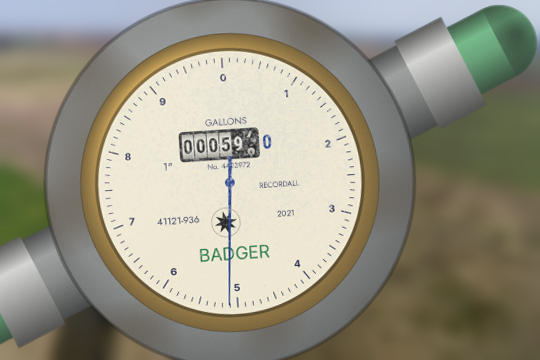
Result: {"value": 5975.1, "unit": "gal"}
